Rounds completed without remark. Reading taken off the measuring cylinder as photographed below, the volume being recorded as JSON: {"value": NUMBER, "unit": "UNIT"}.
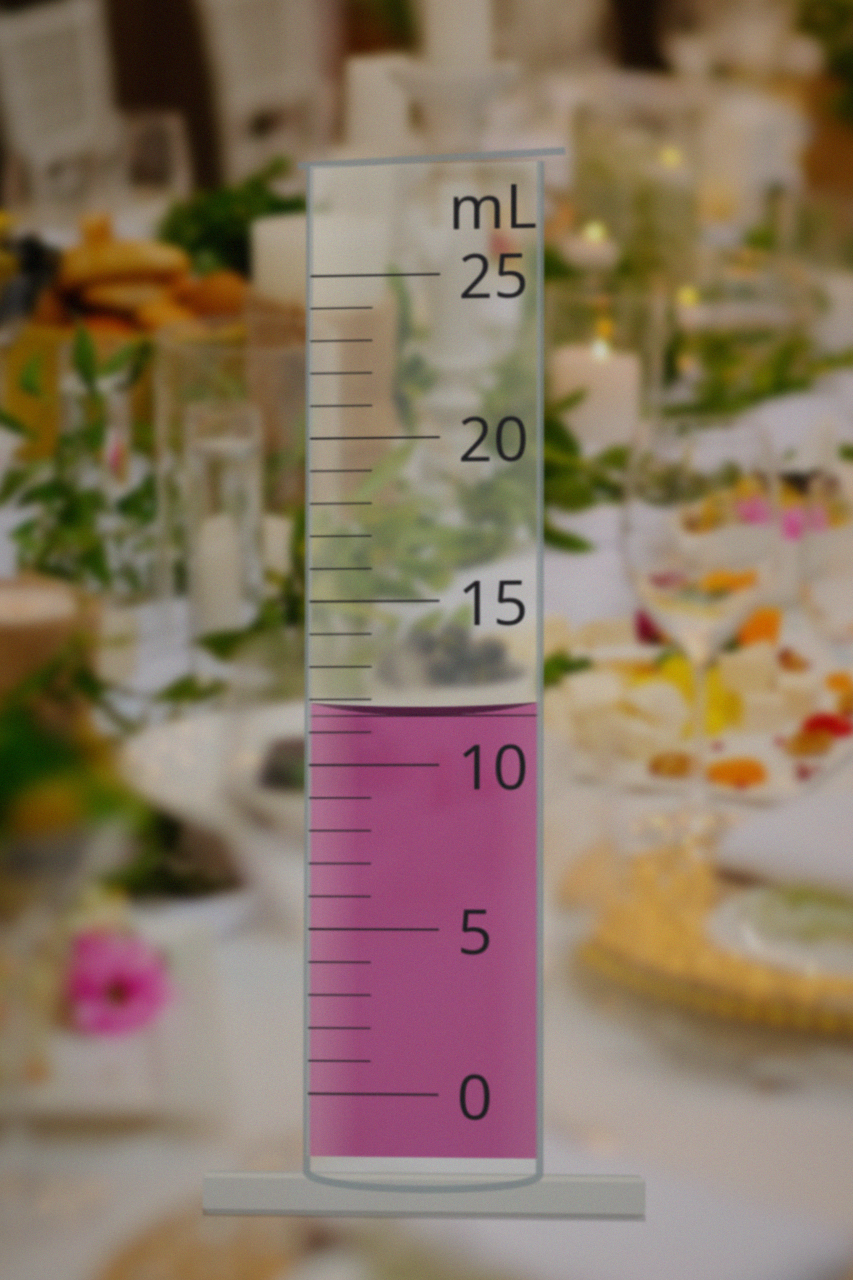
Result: {"value": 11.5, "unit": "mL"}
